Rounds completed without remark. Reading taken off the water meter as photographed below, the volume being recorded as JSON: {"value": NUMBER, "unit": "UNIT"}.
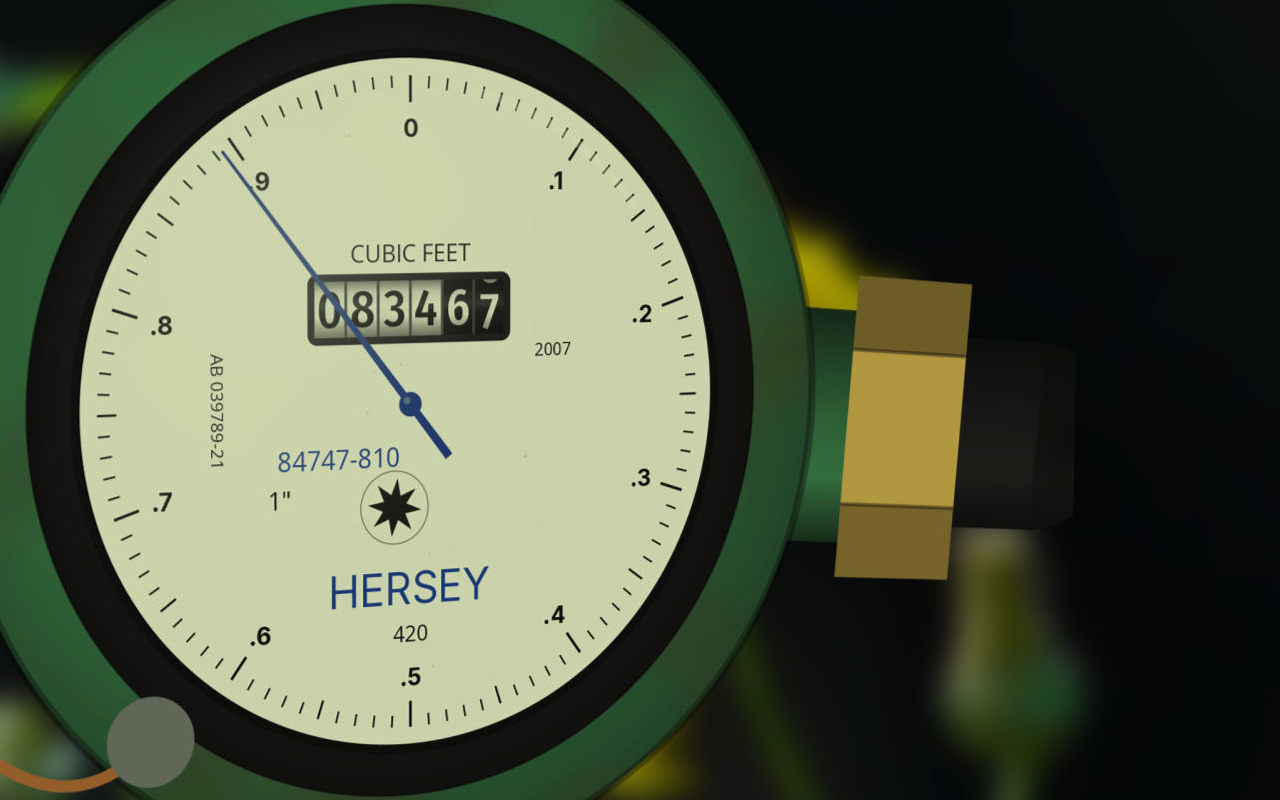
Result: {"value": 83466.89, "unit": "ft³"}
